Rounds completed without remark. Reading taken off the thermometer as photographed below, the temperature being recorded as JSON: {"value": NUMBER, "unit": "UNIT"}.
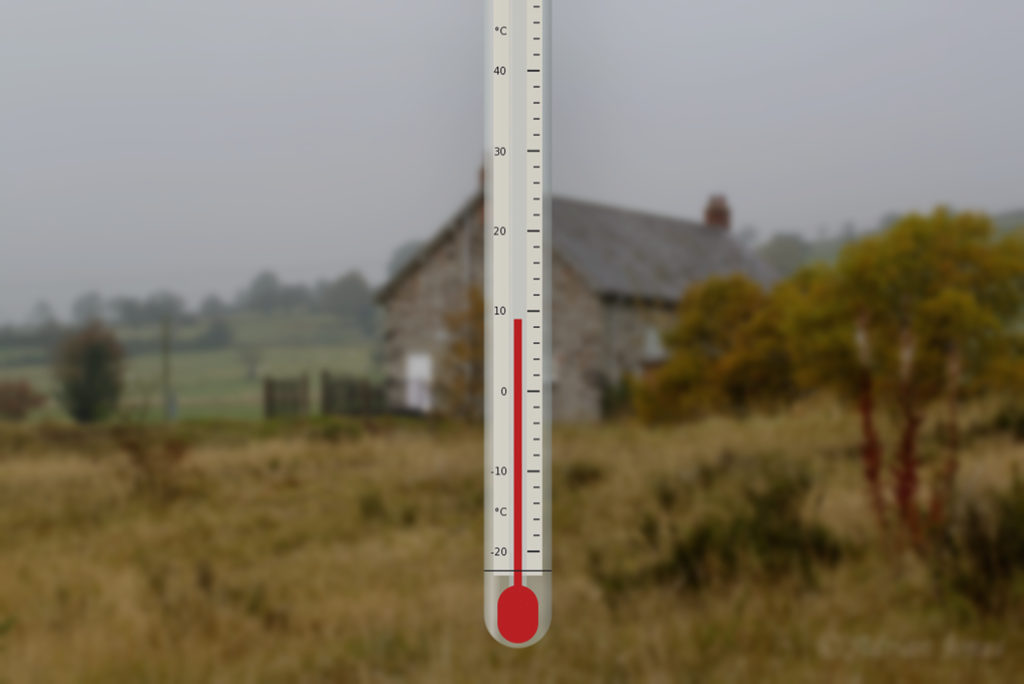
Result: {"value": 9, "unit": "°C"}
